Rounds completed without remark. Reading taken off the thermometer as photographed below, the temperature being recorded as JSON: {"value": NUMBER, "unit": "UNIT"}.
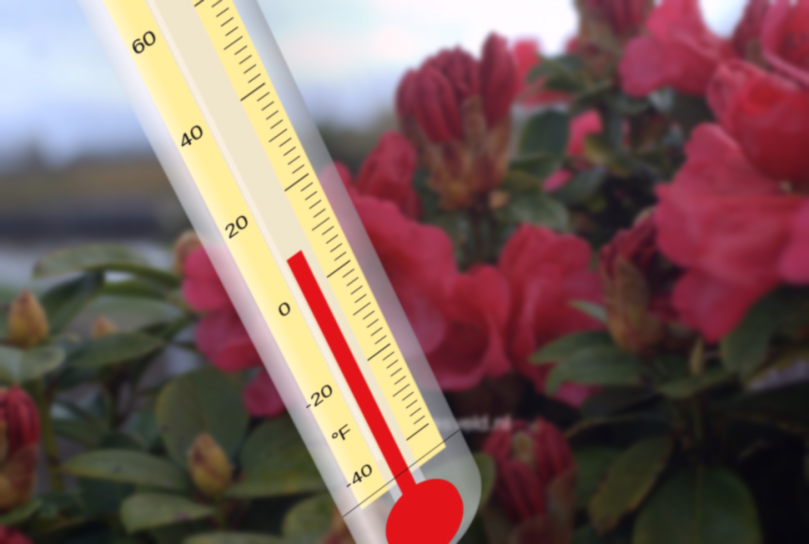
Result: {"value": 8, "unit": "°F"}
